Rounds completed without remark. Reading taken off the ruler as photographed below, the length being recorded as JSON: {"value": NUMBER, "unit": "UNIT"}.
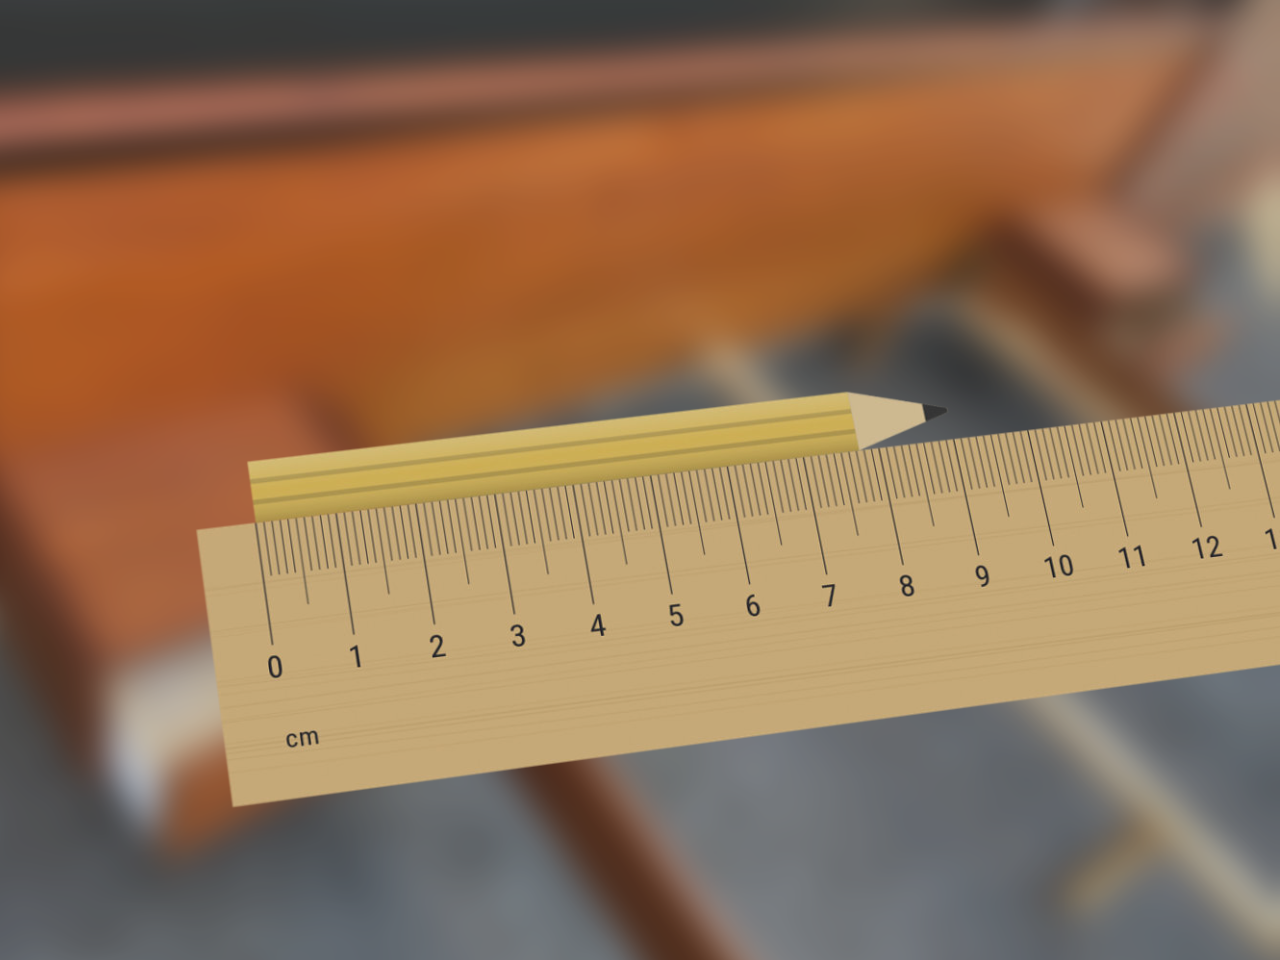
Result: {"value": 9, "unit": "cm"}
